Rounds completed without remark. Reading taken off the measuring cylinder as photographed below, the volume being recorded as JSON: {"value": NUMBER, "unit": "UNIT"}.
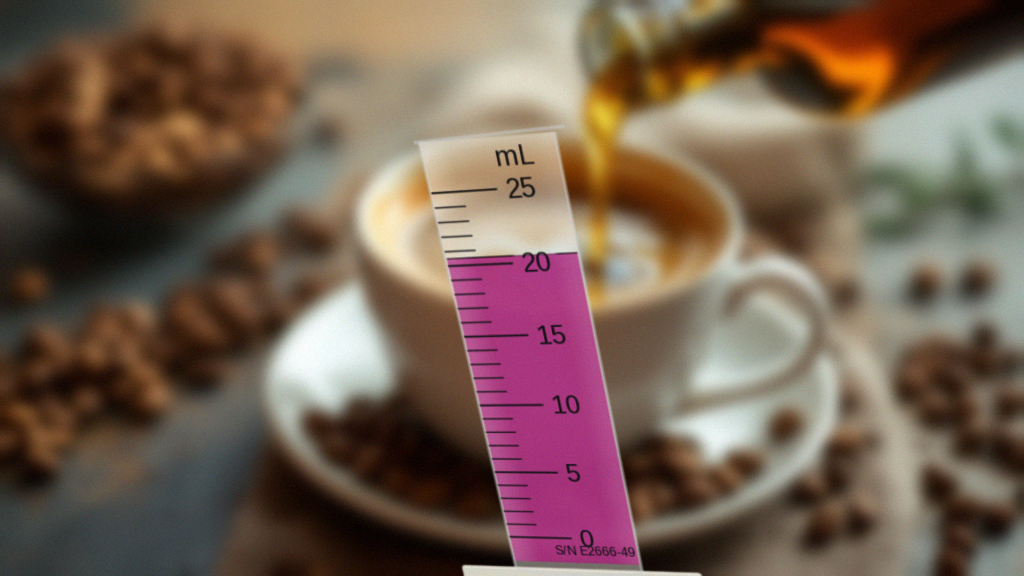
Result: {"value": 20.5, "unit": "mL"}
